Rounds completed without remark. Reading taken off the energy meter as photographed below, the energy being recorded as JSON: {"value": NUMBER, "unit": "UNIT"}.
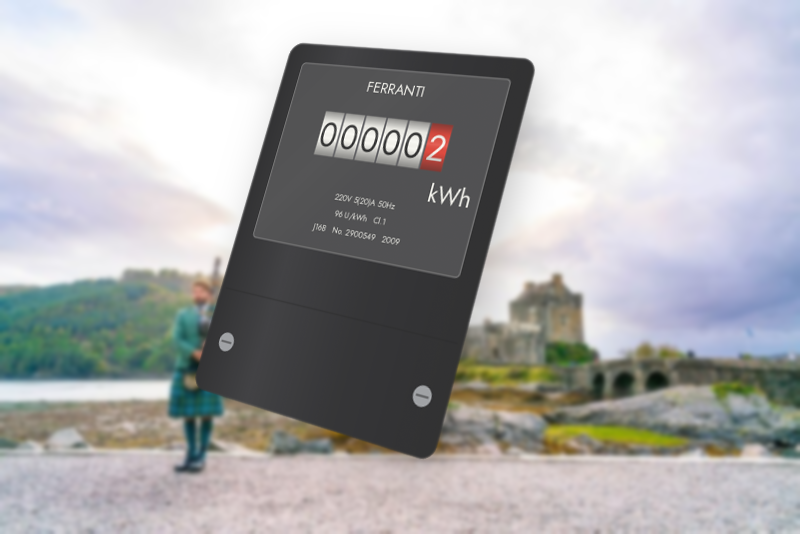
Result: {"value": 0.2, "unit": "kWh"}
